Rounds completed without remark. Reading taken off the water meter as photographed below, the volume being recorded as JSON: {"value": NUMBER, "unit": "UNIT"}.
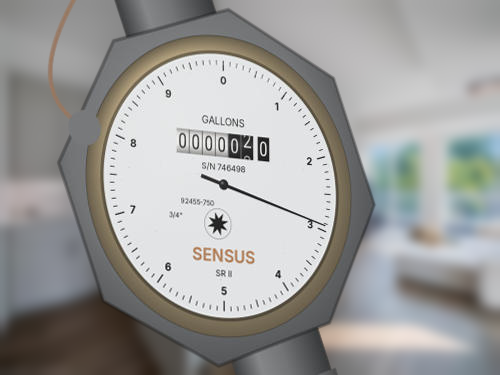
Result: {"value": 22.9, "unit": "gal"}
